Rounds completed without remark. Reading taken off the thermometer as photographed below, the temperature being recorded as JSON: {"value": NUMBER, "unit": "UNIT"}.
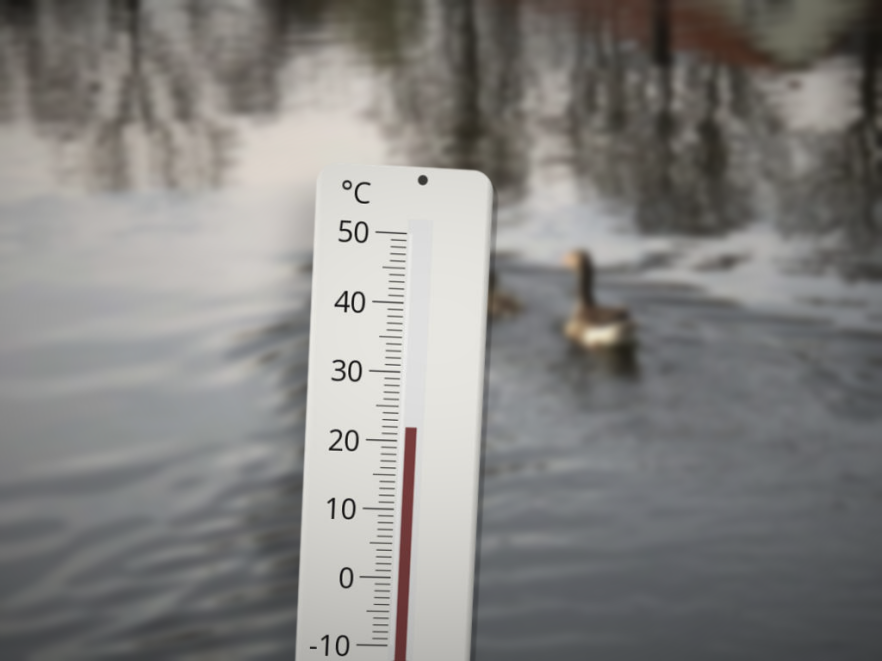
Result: {"value": 22, "unit": "°C"}
